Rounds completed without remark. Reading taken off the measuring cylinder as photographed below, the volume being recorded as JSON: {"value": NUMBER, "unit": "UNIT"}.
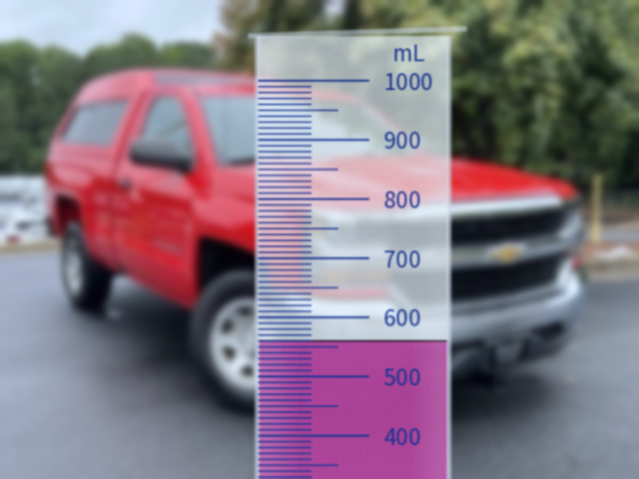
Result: {"value": 560, "unit": "mL"}
